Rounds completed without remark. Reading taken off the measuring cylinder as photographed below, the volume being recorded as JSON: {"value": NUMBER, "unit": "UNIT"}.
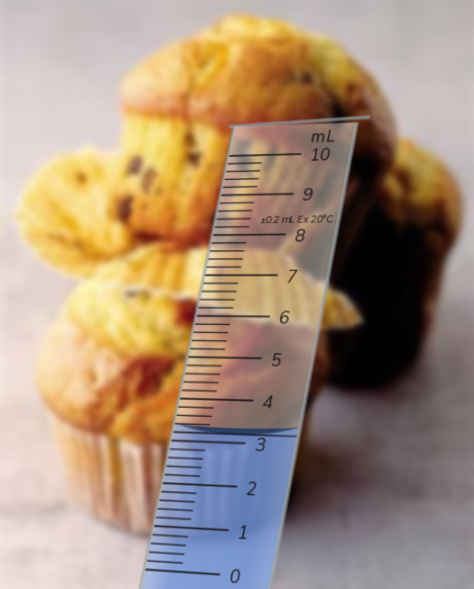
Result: {"value": 3.2, "unit": "mL"}
